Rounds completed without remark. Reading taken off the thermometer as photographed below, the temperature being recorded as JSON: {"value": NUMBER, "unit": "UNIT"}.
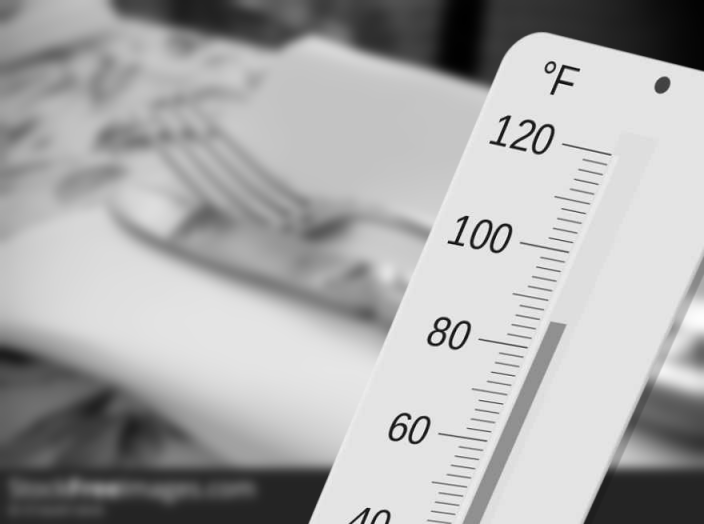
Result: {"value": 86, "unit": "°F"}
